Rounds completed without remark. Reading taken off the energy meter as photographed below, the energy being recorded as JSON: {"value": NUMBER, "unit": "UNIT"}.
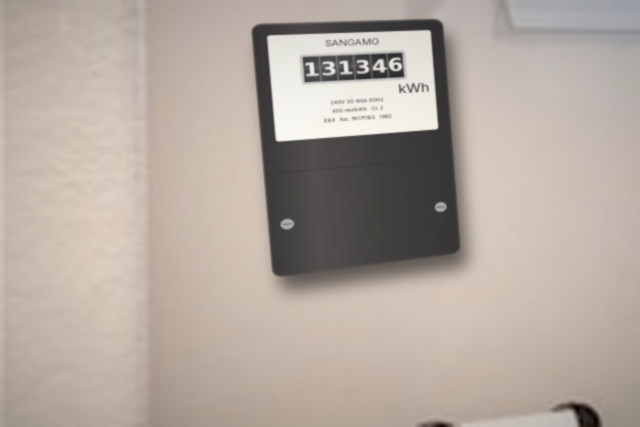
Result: {"value": 131346, "unit": "kWh"}
